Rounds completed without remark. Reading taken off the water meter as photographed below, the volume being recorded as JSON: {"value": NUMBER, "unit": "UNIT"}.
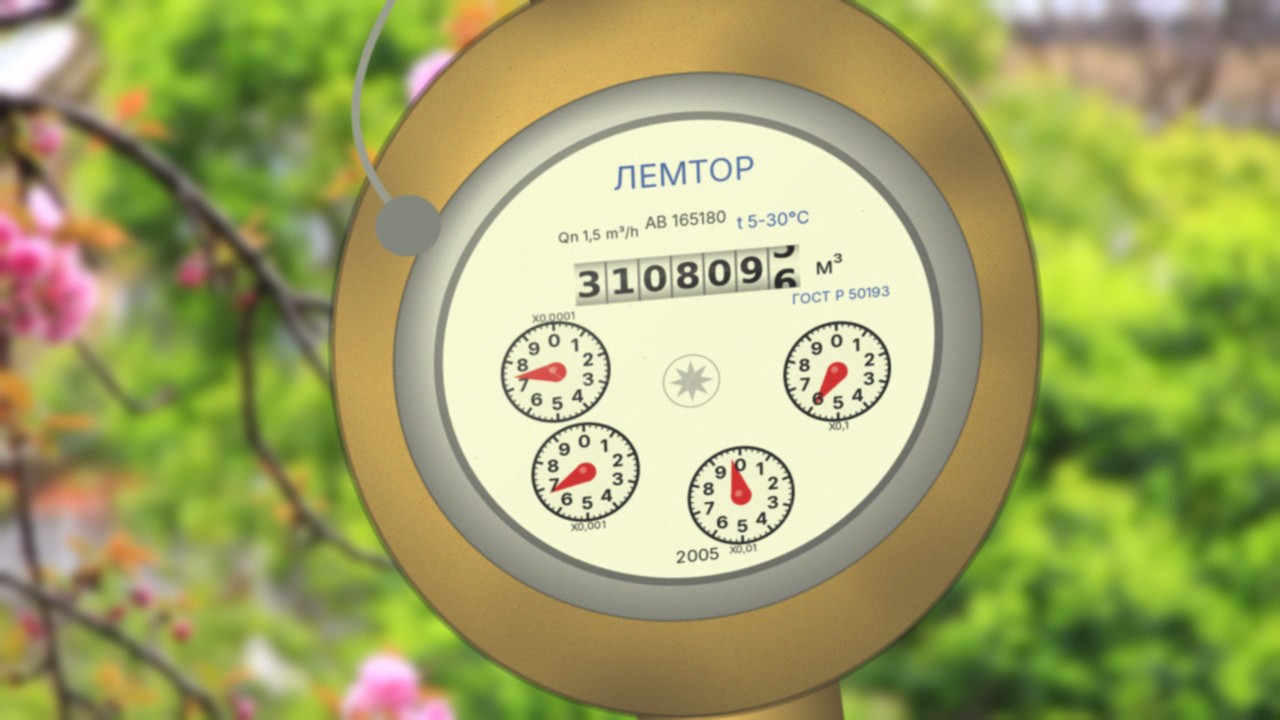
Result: {"value": 3108095.5967, "unit": "m³"}
